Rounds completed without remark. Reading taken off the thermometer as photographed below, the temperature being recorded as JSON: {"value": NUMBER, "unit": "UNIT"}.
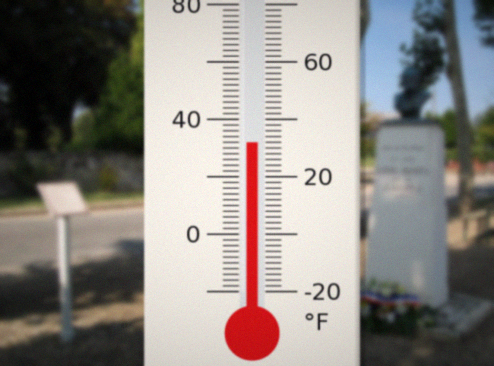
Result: {"value": 32, "unit": "°F"}
